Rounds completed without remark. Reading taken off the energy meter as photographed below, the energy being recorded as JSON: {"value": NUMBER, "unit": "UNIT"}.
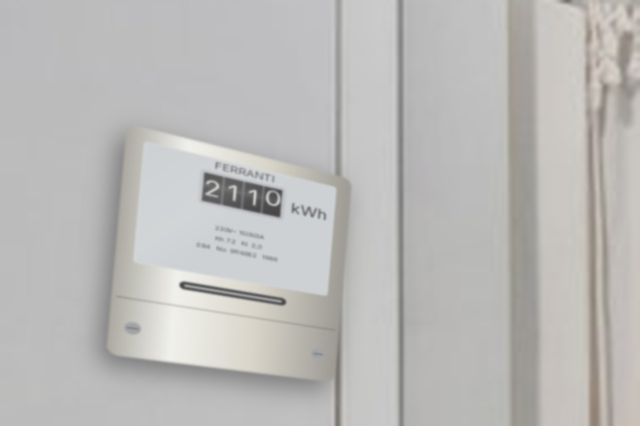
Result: {"value": 2110, "unit": "kWh"}
